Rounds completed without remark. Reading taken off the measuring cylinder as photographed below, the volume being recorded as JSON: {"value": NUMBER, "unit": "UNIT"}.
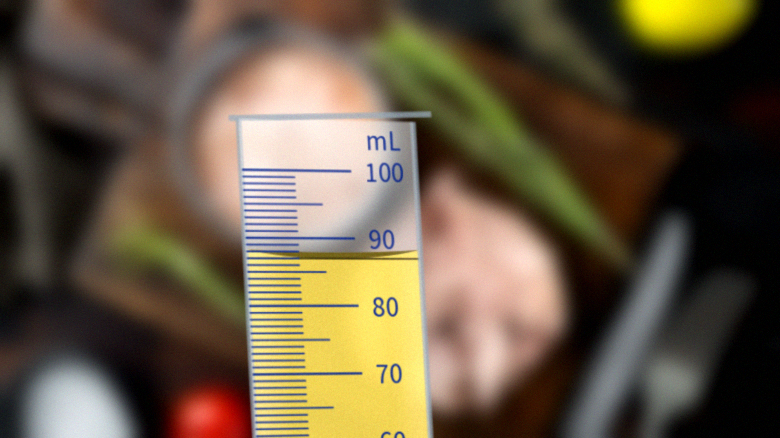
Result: {"value": 87, "unit": "mL"}
